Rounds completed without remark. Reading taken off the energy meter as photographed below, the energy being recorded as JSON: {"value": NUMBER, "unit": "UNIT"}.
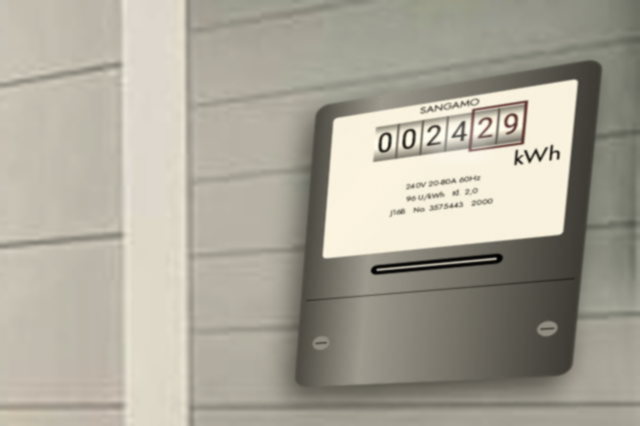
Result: {"value": 24.29, "unit": "kWh"}
